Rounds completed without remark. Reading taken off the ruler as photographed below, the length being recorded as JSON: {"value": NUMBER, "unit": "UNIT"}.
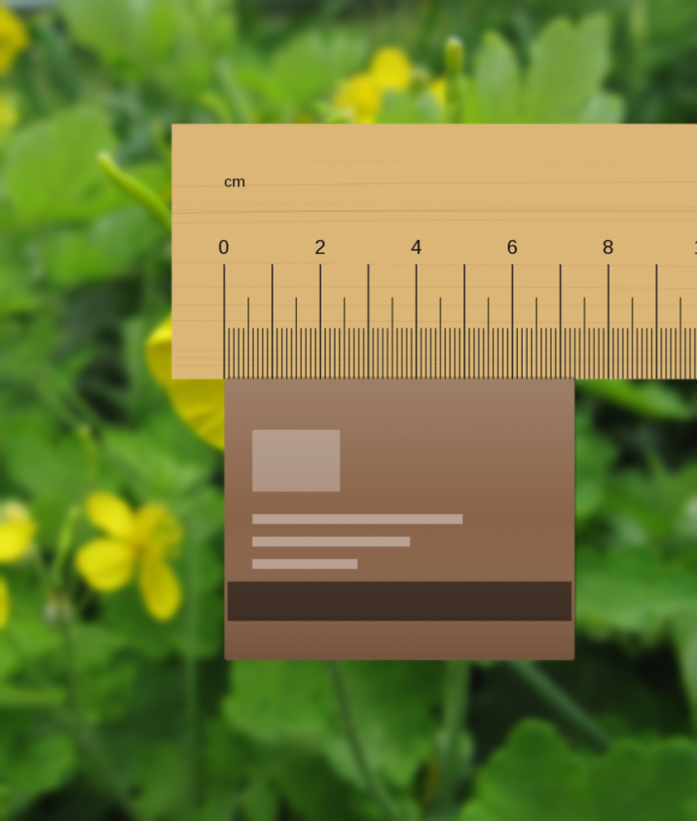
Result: {"value": 7.3, "unit": "cm"}
